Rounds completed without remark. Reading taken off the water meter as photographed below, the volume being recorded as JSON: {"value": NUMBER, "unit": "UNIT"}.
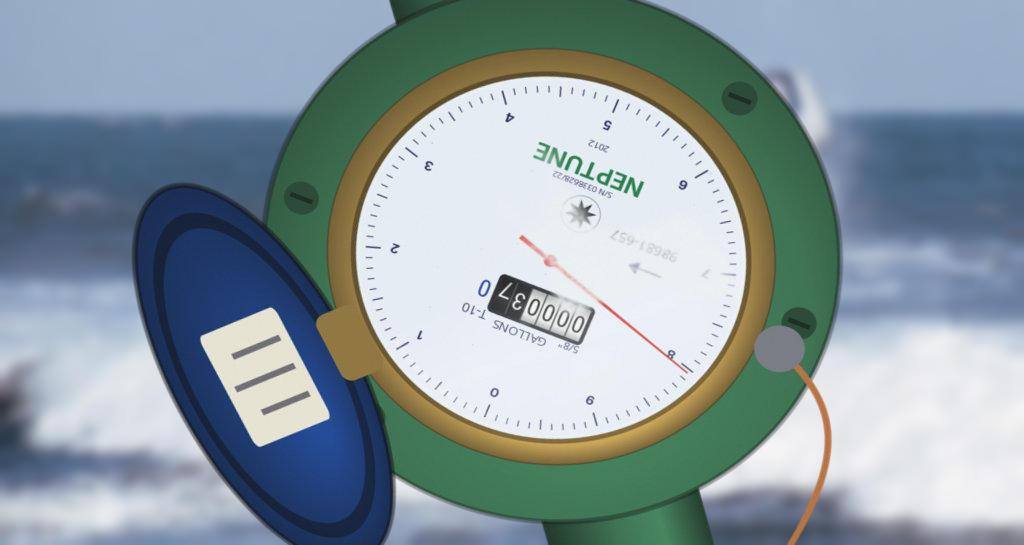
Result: {"value": 368.0, "unit": "gal"}
